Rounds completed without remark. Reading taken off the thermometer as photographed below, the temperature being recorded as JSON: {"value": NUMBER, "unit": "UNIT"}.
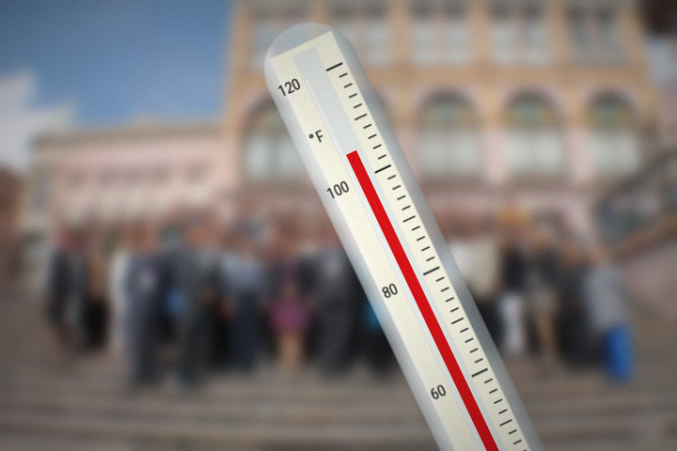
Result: {"value": 105, "unit": "°F"}
